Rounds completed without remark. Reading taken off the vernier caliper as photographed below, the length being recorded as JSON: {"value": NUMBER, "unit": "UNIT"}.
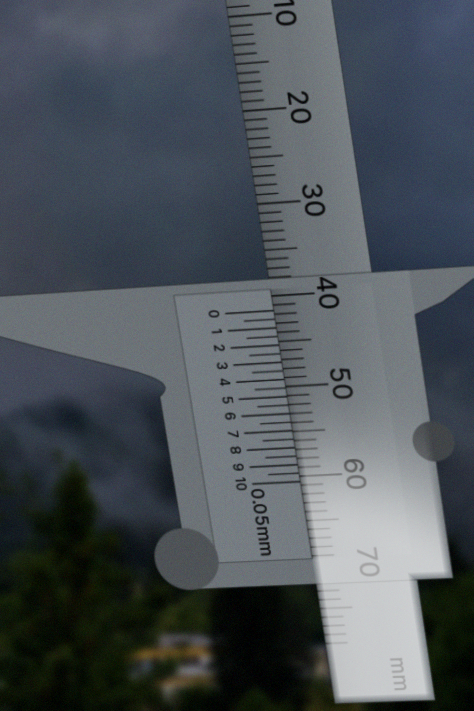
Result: {"value": 41.6, "unit": "mm"}
